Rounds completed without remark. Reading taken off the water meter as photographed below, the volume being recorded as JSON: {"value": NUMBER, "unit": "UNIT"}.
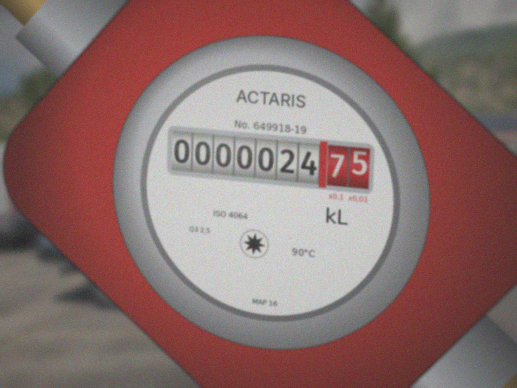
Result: {"value": 24.75, "unit": "kL"}
